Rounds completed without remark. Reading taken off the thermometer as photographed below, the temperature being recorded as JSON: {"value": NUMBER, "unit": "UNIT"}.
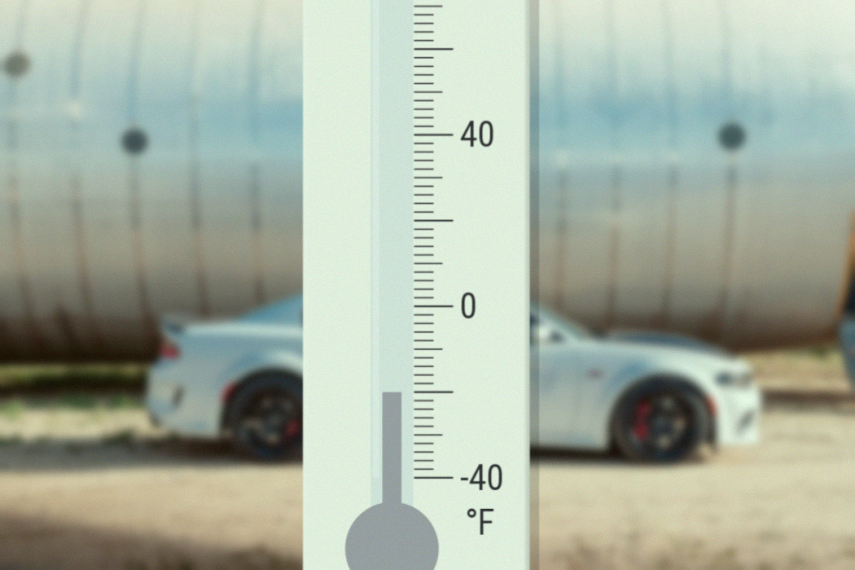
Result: {"value": -20, "unit": "°F"}
